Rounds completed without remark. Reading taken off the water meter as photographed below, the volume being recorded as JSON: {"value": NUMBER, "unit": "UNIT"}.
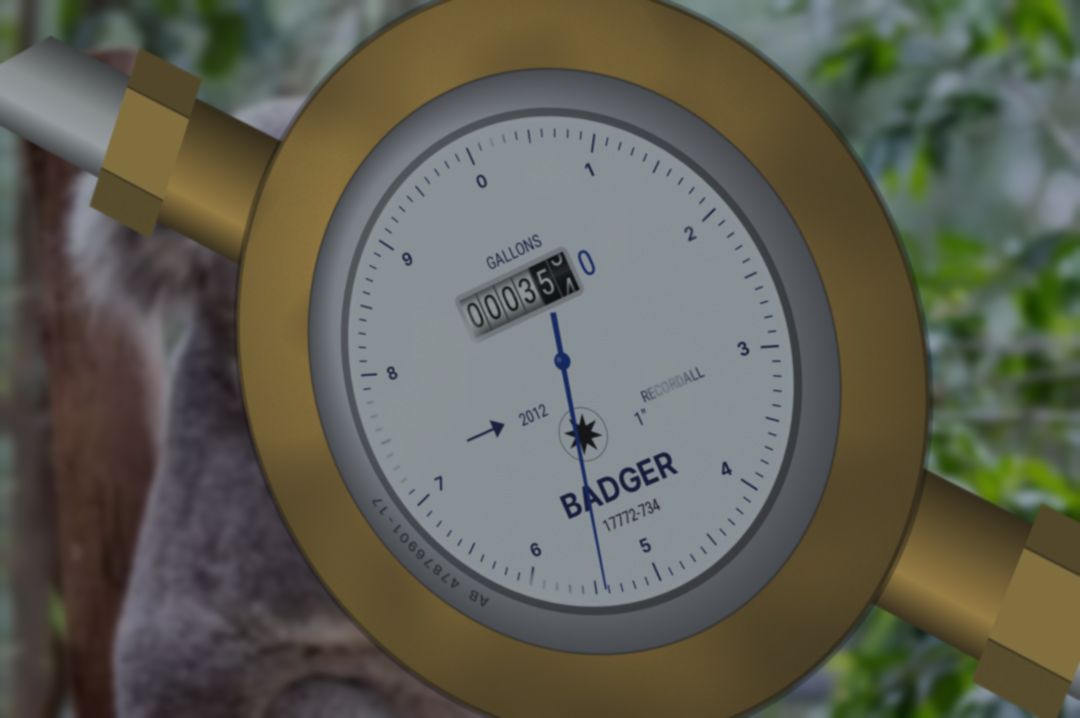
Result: {"value": 3535.4, "unit": "gal"}
